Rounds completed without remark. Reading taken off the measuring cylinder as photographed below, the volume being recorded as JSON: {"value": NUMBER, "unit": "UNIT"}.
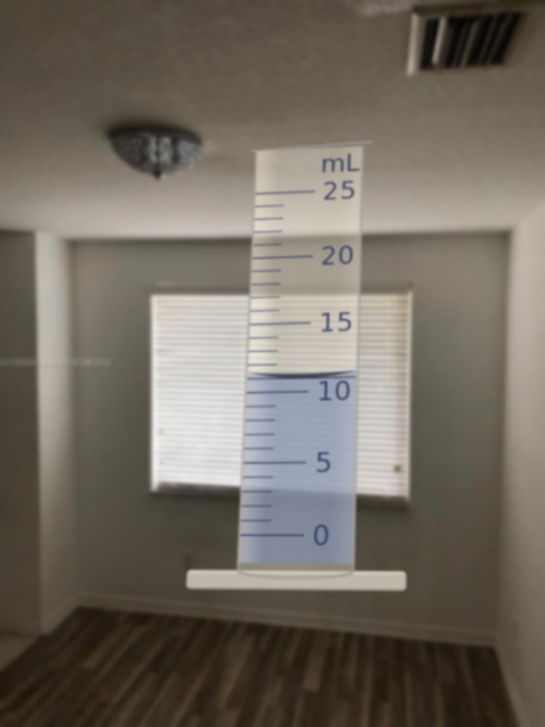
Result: {"value": 11, "unit": "mL"}
